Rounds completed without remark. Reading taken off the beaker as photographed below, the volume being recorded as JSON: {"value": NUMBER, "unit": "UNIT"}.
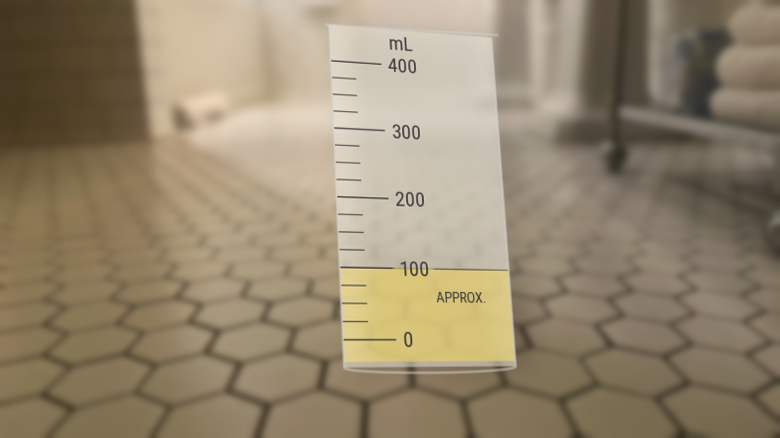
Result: {"value": 100, "unit": "mL"}
